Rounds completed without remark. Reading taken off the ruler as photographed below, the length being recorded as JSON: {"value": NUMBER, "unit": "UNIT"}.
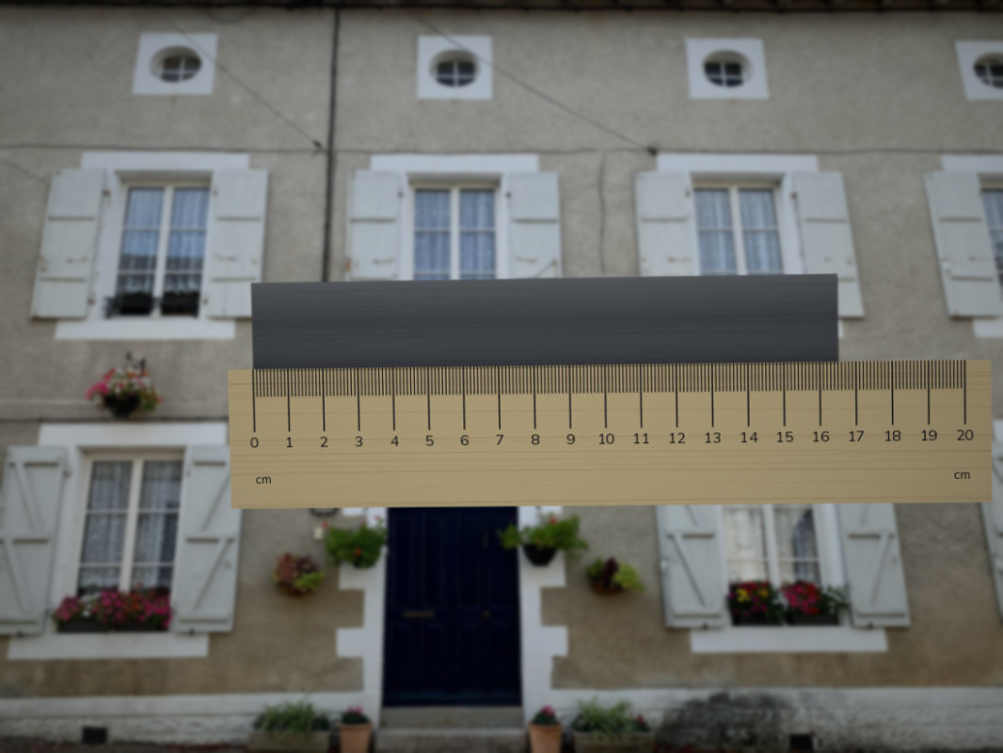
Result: {"value": 16.5, "unit": "cm"}
